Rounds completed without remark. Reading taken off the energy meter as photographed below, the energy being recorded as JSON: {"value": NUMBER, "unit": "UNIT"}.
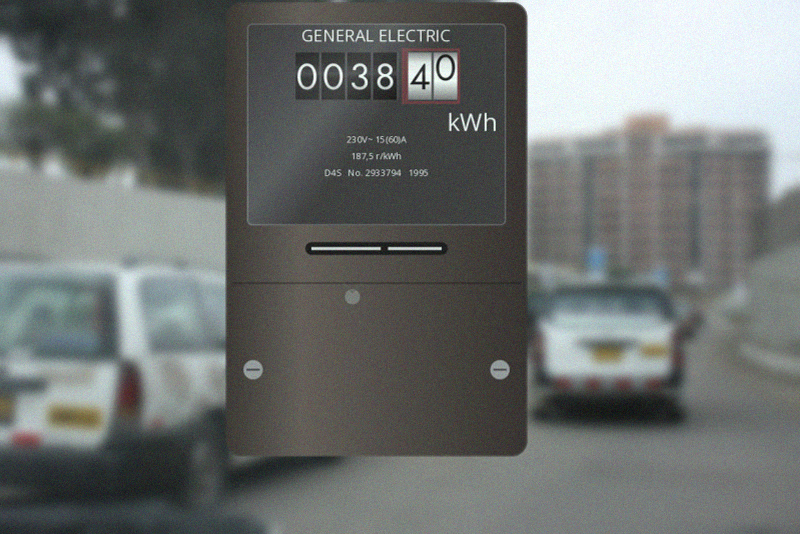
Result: {"value": 38.40, "unit": "kWh"}
